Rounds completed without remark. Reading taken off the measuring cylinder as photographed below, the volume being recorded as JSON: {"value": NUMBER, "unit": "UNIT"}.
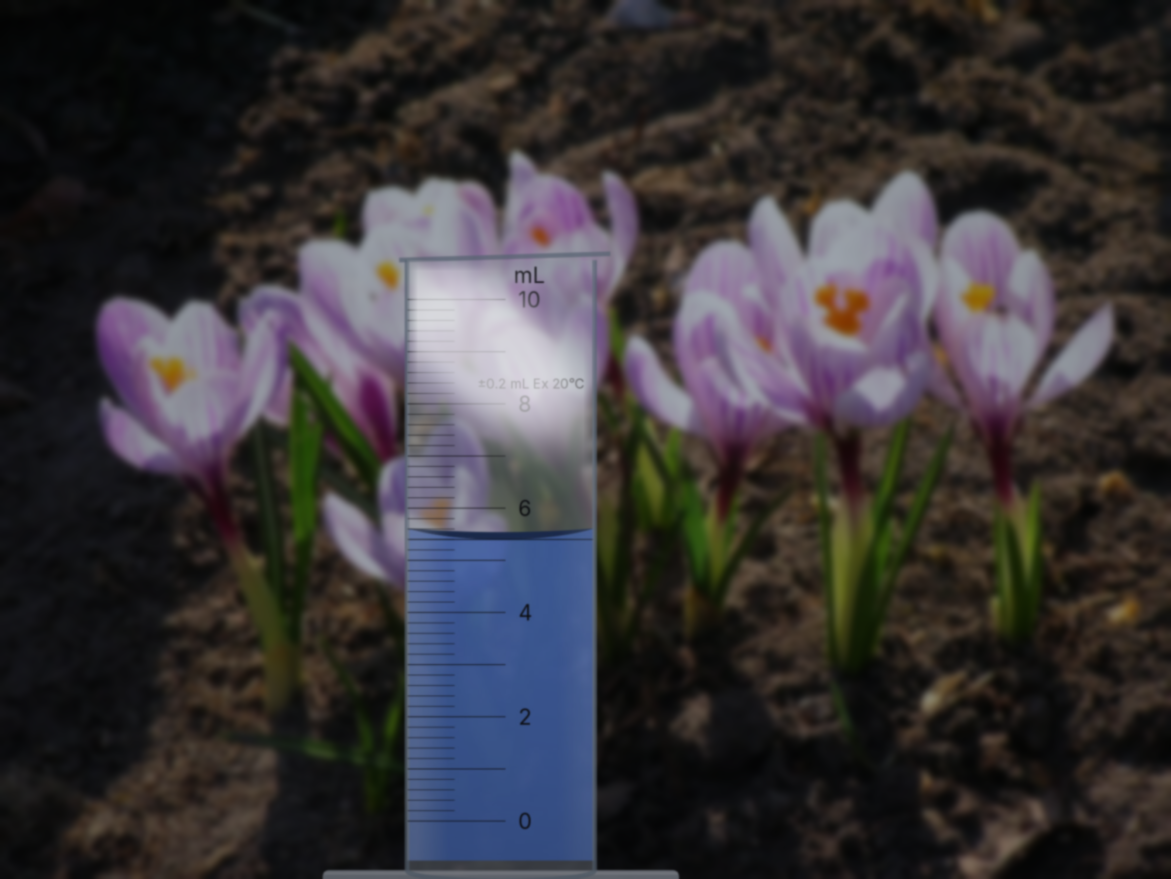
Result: {"value": 5.4, "unit": "mL"}
